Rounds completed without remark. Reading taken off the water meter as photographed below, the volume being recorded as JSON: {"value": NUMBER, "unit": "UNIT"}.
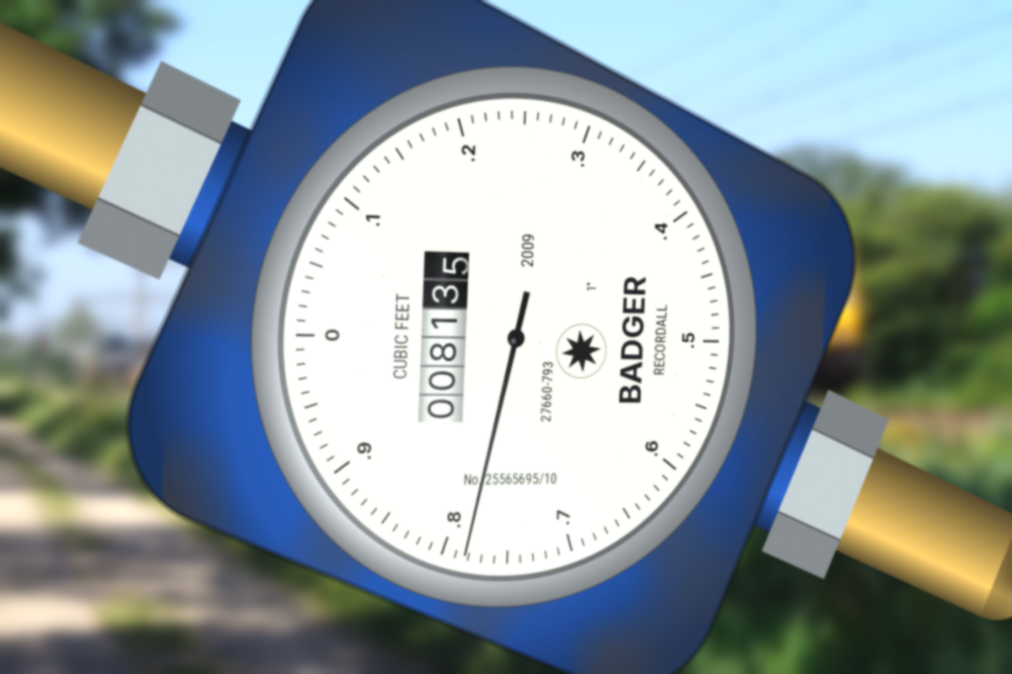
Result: {"value": 8134.78, "unit": "ft³"}
